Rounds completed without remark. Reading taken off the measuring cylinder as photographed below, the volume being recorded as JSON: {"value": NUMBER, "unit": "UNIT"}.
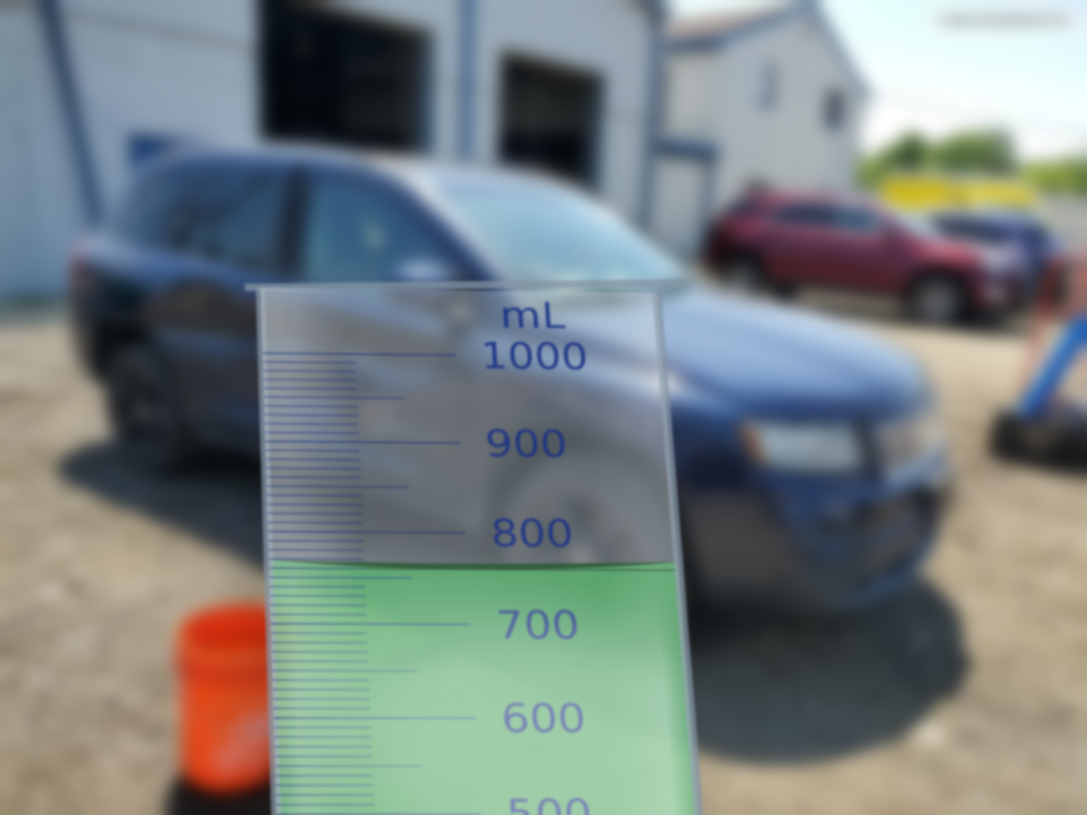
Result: {"value": 760, "unit": "mL"}
